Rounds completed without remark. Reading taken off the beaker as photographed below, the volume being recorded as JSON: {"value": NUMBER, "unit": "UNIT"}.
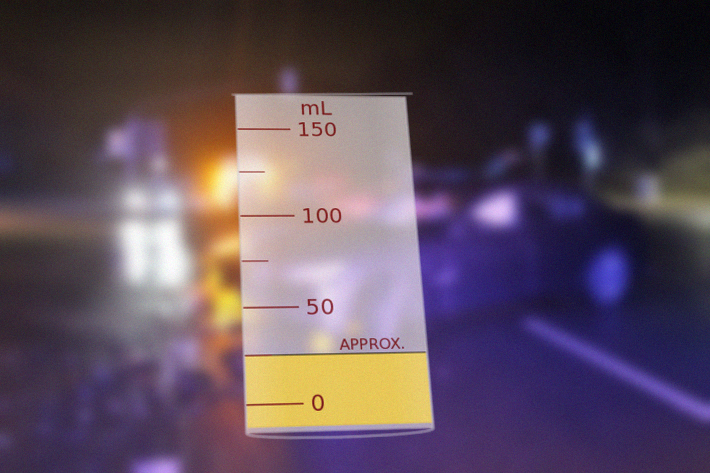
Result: {"value": 25, "unit": "mL"}
